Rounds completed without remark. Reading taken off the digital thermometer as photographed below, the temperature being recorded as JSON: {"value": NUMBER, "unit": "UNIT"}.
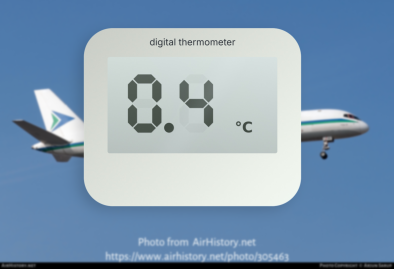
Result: {"value": 0.4, "unit": "°C"}
